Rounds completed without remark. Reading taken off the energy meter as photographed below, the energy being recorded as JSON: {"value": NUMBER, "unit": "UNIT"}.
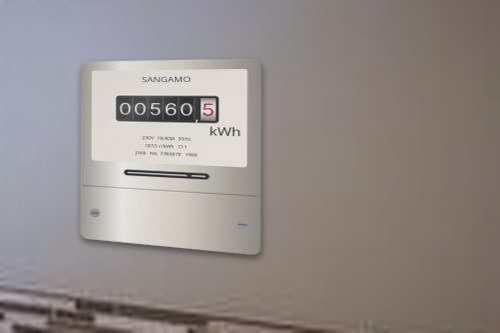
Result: {"value": 560.5, "unit": "kWh"}
